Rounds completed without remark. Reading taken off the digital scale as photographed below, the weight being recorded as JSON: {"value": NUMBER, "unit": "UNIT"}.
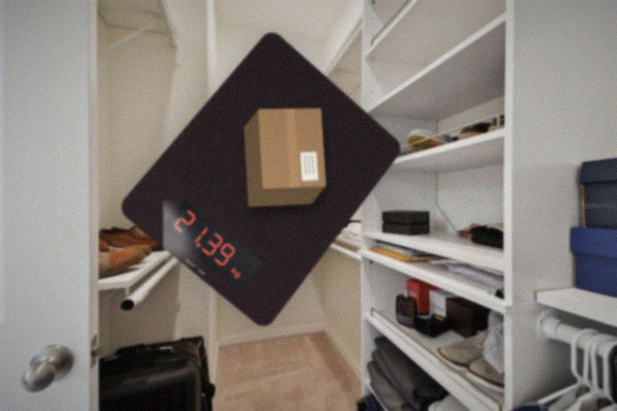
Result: {"value": 21.39, "unit": "kg"}
